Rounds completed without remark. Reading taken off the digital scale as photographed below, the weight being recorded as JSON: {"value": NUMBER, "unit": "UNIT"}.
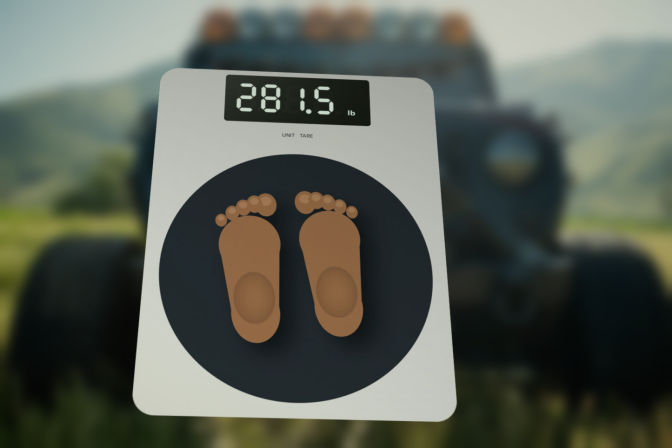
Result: {"value": 281.5, "unit": "lb"}
